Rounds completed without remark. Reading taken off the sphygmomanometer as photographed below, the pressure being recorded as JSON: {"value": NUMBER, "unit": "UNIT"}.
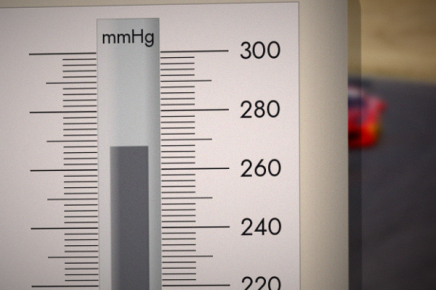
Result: {"value": 268, "unit": "mmHg"}
